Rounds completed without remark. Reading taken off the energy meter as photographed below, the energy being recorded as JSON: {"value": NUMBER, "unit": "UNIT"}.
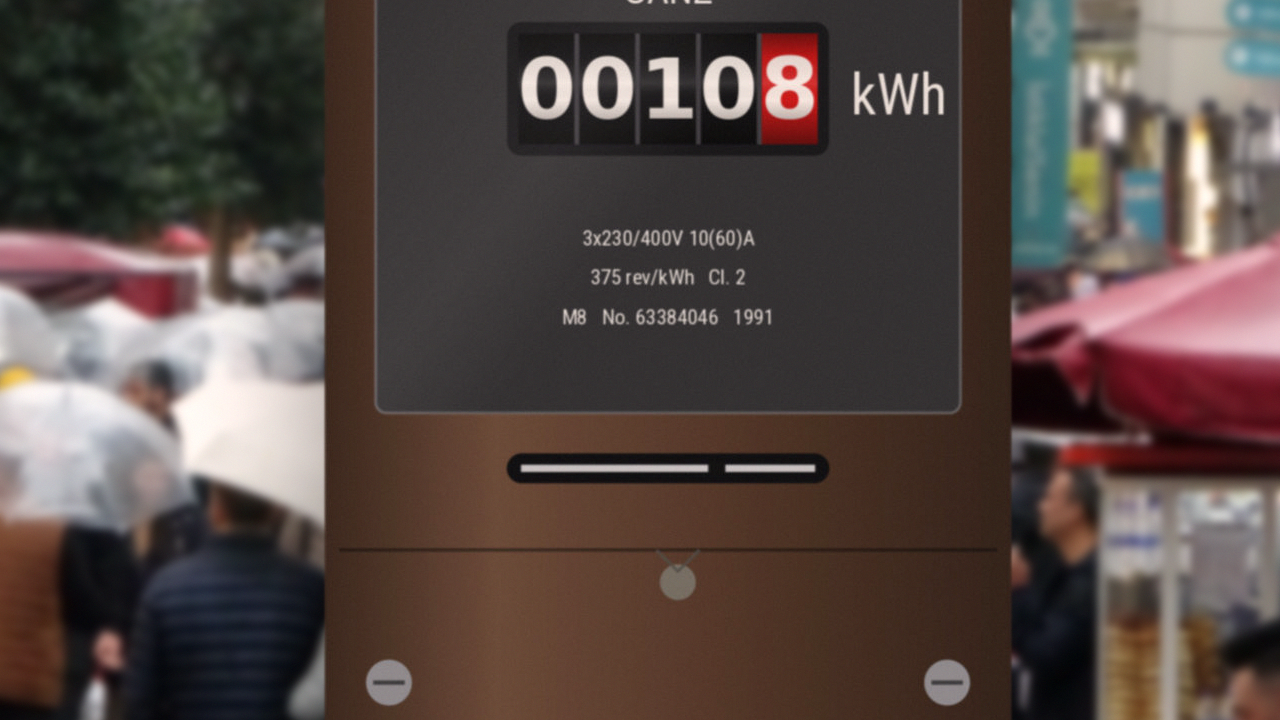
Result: {"value": 10.8, "unit": "kWh"}
